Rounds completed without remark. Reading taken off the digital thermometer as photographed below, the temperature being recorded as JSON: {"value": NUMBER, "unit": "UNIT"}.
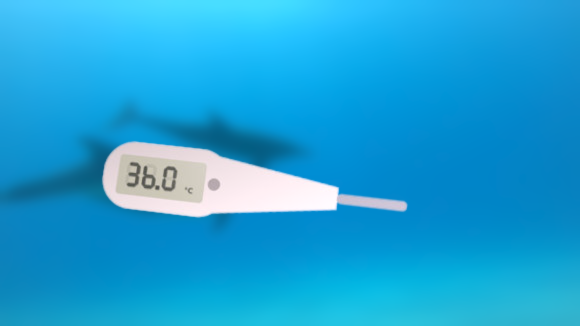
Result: {"value": 36.0, "unit": "°C"}
